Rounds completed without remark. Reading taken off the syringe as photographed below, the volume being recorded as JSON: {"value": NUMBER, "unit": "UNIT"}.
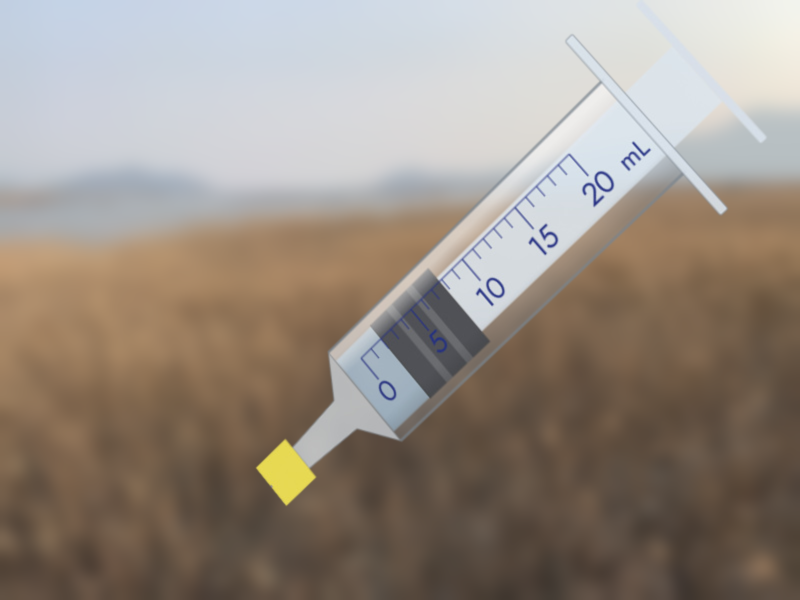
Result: {"value": 2, "unit": "mL"}
